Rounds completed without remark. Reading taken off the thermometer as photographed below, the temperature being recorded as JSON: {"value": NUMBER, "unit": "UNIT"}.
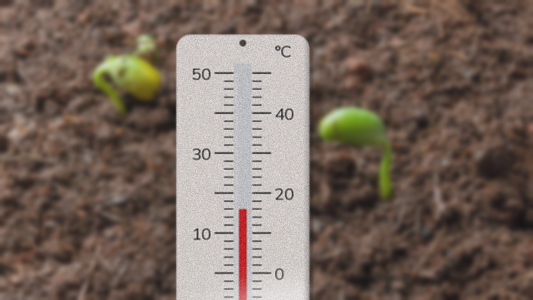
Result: {"value": 16, "unit": "°C"}
